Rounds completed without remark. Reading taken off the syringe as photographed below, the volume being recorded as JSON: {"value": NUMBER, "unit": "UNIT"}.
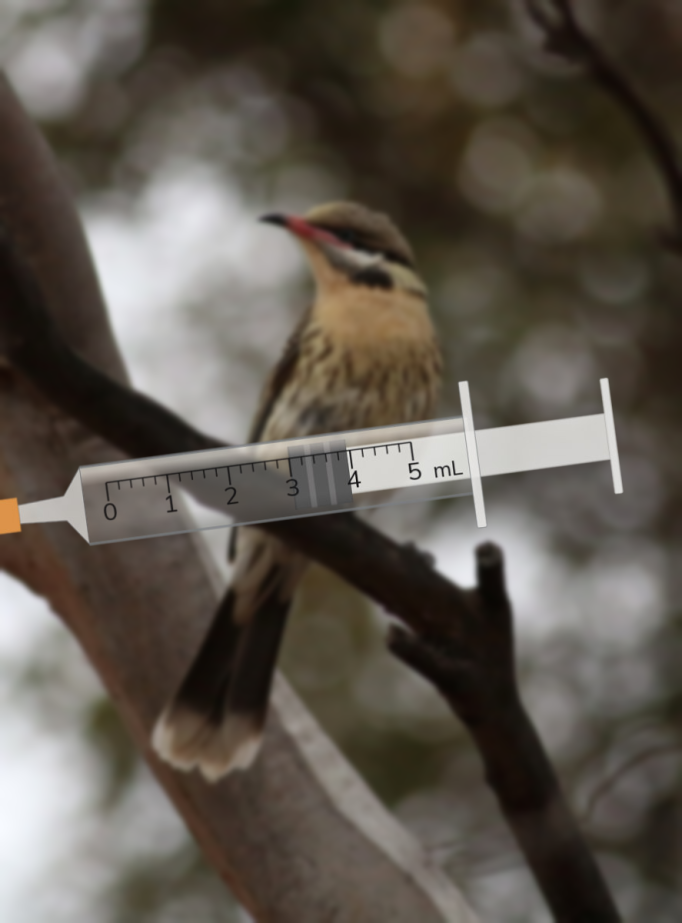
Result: {"value": 3, "unit": "mL"}
